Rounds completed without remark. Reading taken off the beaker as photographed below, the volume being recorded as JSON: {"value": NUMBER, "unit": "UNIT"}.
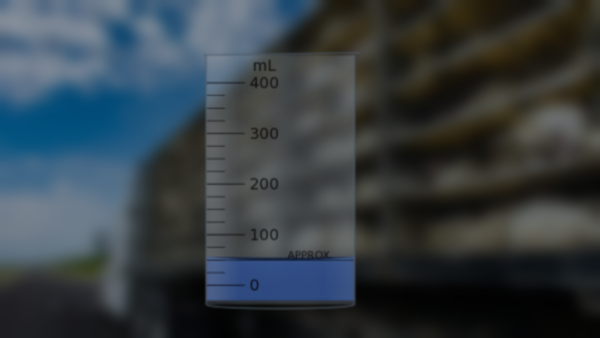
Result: {"value": 50, "unit": "mL"}
